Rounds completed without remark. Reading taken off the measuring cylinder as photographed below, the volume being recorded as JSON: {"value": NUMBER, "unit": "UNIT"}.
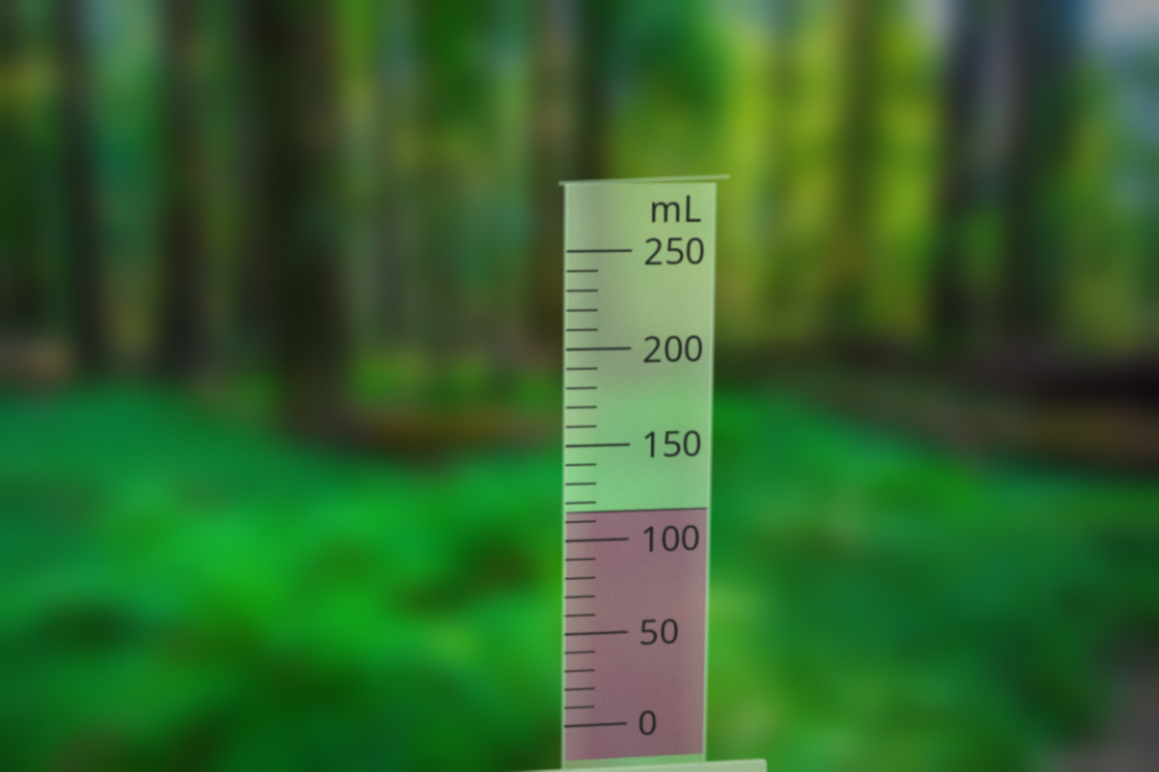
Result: {"value": 115, "unit": "mL"}
